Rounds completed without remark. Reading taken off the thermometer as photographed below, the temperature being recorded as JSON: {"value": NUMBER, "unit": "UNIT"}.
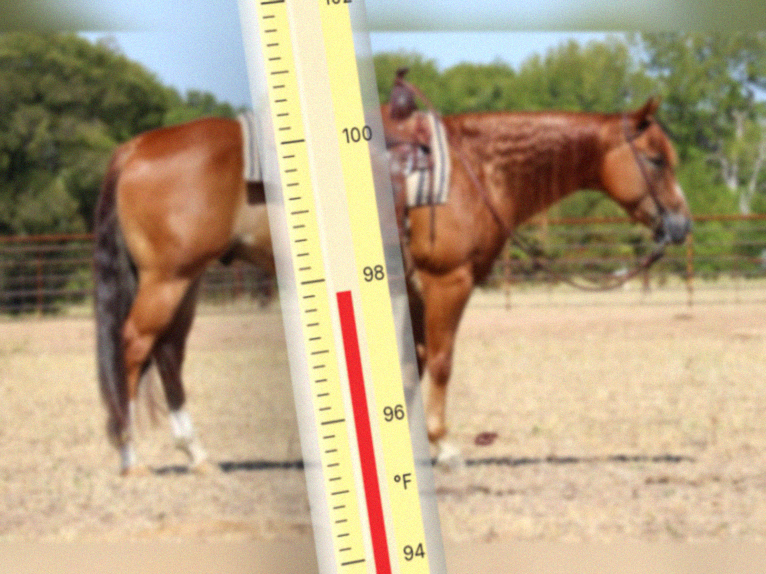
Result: {"value": 97.8, "unit": "°F"}
